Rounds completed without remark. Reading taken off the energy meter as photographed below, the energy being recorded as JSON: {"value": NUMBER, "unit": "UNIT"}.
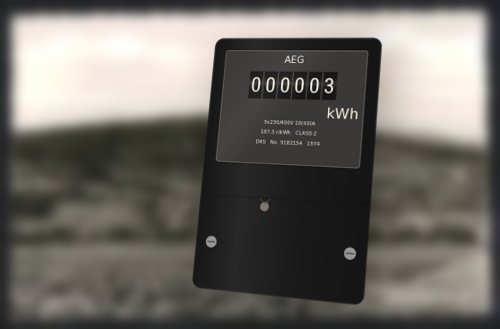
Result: {"value": 3, "unit": "kWh"}
